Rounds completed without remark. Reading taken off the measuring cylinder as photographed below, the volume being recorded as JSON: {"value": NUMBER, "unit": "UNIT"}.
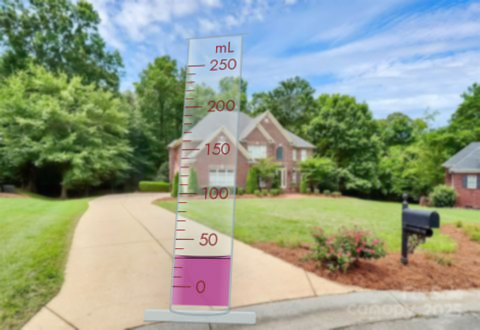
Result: {"value": 30, "unit": "mL"}
